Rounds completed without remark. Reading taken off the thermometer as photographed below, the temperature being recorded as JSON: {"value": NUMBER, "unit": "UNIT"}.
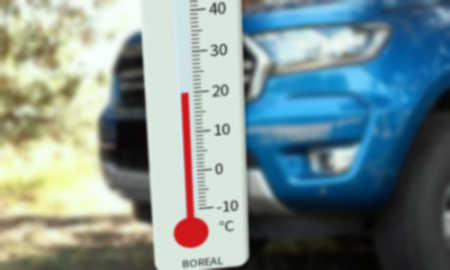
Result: {"value": 20, "unit": "°C"}
